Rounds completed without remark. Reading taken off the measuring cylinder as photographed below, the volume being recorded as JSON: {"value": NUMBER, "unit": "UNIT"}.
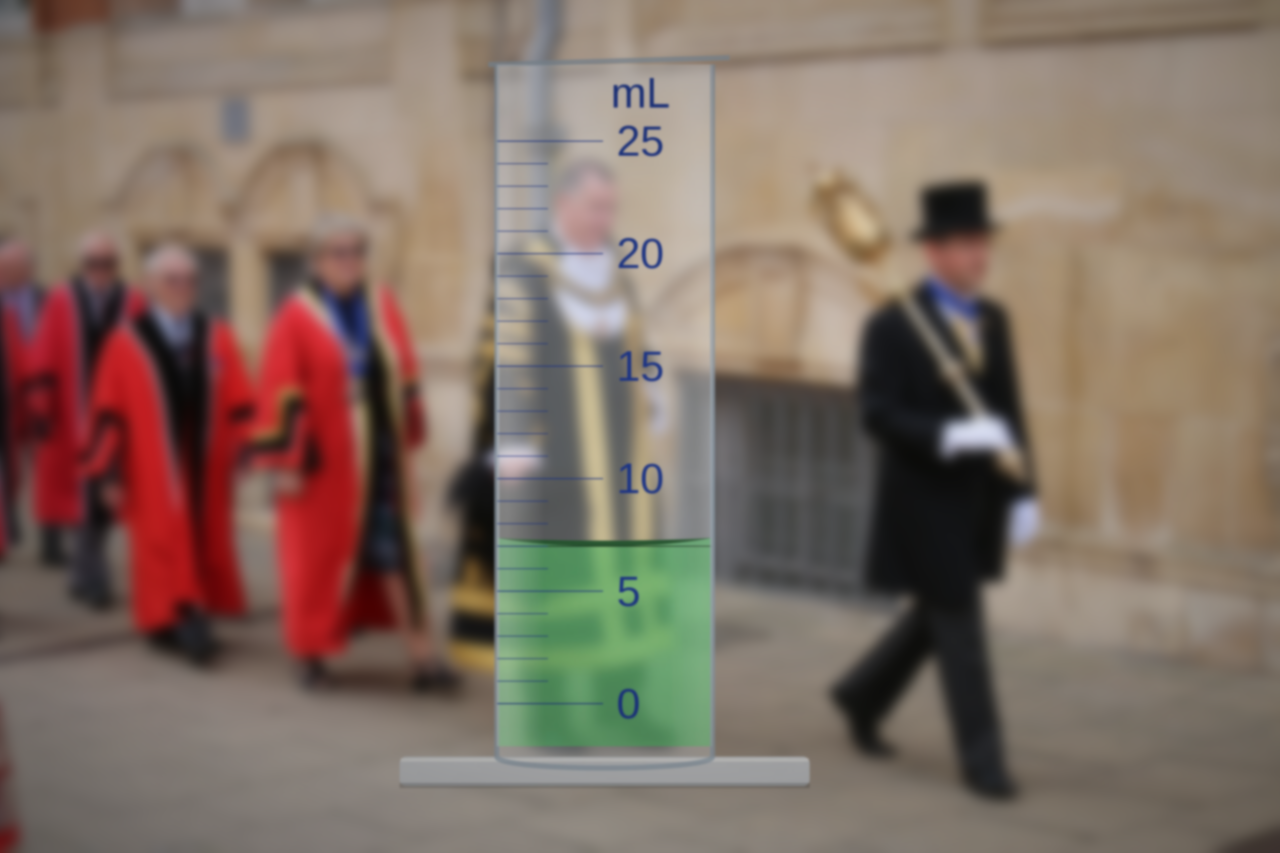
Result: {"value": 7, "unit": "mL"}
